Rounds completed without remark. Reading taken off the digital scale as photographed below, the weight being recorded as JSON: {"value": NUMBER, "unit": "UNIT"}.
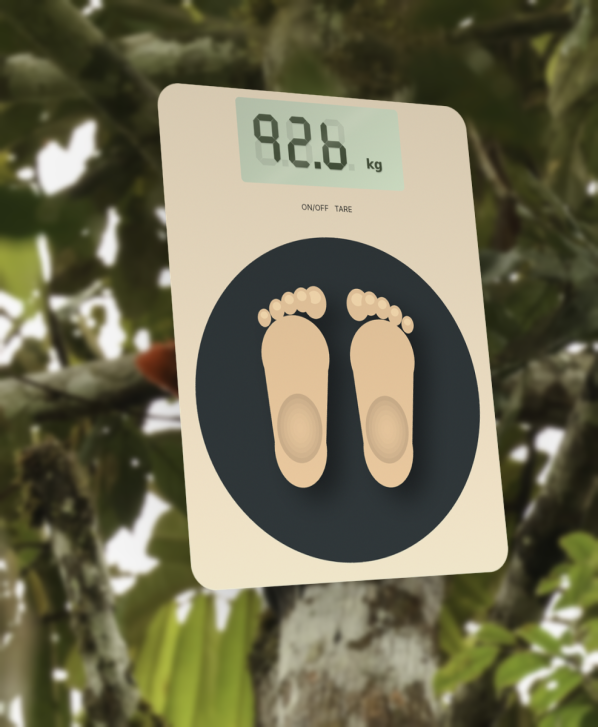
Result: {"value": 92.6, "unit": "kg"}
